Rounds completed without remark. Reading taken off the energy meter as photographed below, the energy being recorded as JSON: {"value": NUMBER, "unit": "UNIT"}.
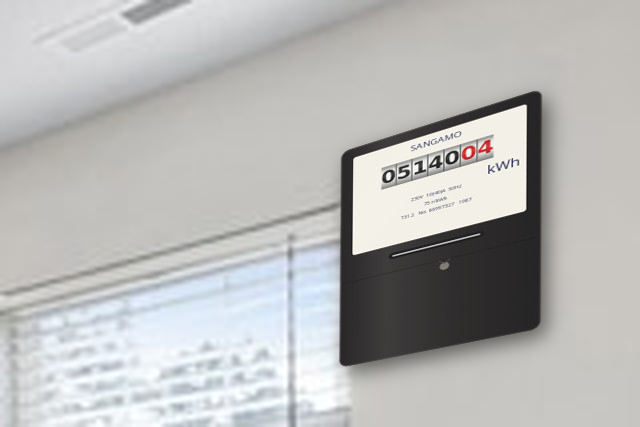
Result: {"value": 5140.04, "unit": "kWh"}
